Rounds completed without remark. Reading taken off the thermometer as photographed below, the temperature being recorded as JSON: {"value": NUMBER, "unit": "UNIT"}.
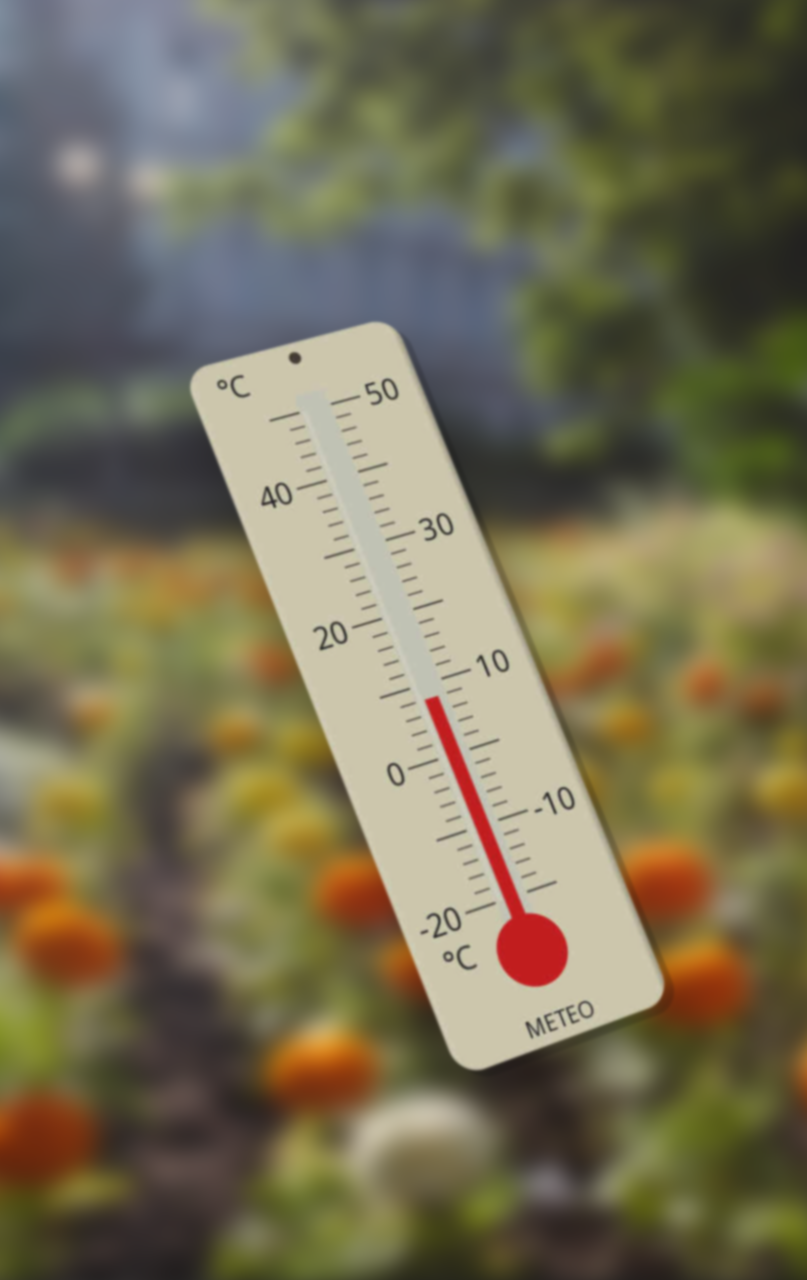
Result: {"value": 8, "unit": "°C"}
